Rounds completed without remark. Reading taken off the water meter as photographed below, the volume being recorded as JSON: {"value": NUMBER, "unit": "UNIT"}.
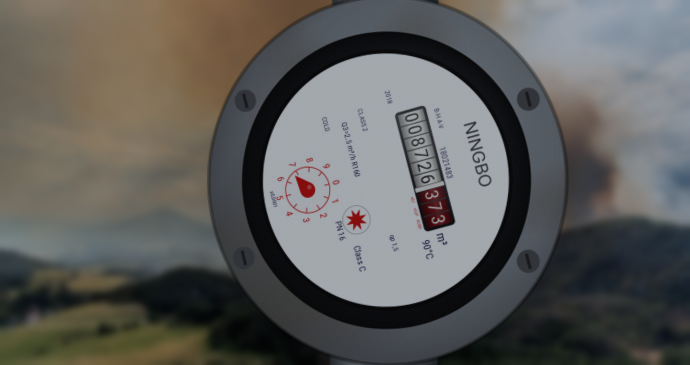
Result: {"value": 8726.3736, "unit": "m³"}
